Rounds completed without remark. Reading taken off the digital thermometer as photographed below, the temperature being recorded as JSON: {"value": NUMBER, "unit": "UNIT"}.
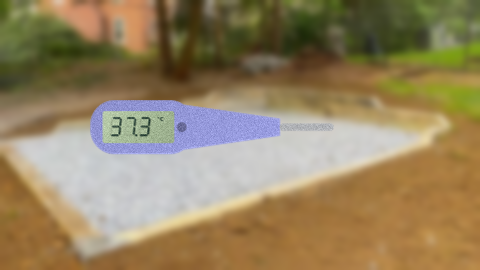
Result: {"value": 37.3, "unit": "°C"}
